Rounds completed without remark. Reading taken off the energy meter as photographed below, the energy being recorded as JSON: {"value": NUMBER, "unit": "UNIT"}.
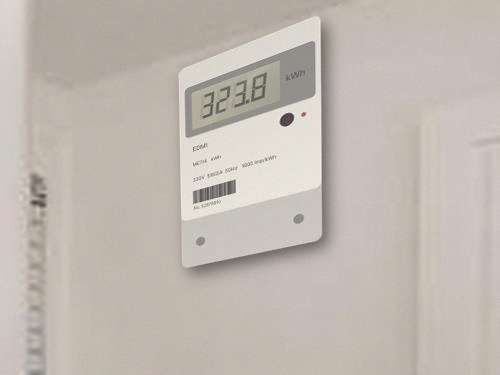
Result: {"value": 323.8, "unit": "kWh"}
